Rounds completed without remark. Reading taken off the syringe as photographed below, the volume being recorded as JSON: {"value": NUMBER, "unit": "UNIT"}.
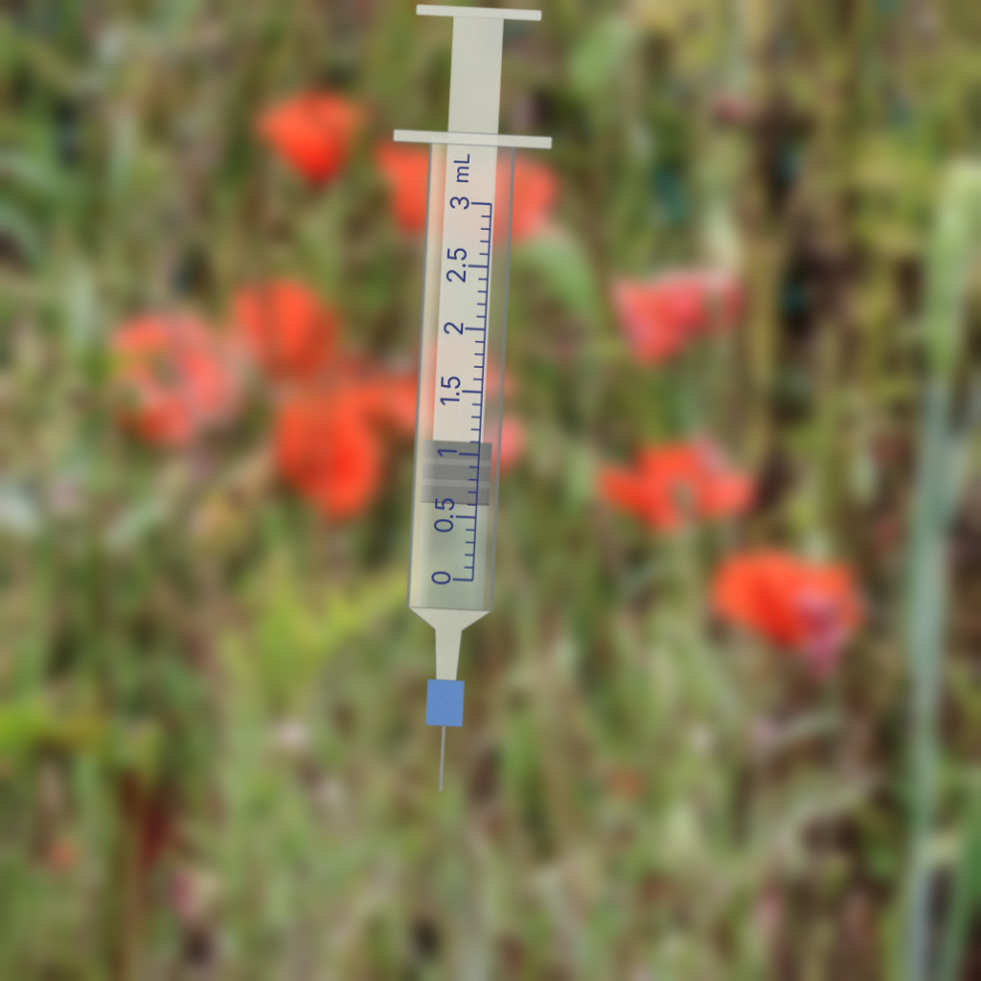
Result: {"value": 0.6, "unit": "mL"}
